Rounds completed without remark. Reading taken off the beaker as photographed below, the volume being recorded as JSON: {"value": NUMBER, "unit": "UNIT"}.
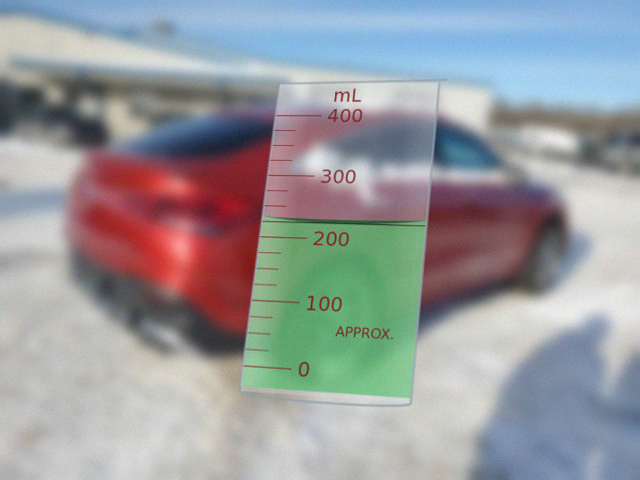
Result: {"value": 225, "unit": "mL"}
